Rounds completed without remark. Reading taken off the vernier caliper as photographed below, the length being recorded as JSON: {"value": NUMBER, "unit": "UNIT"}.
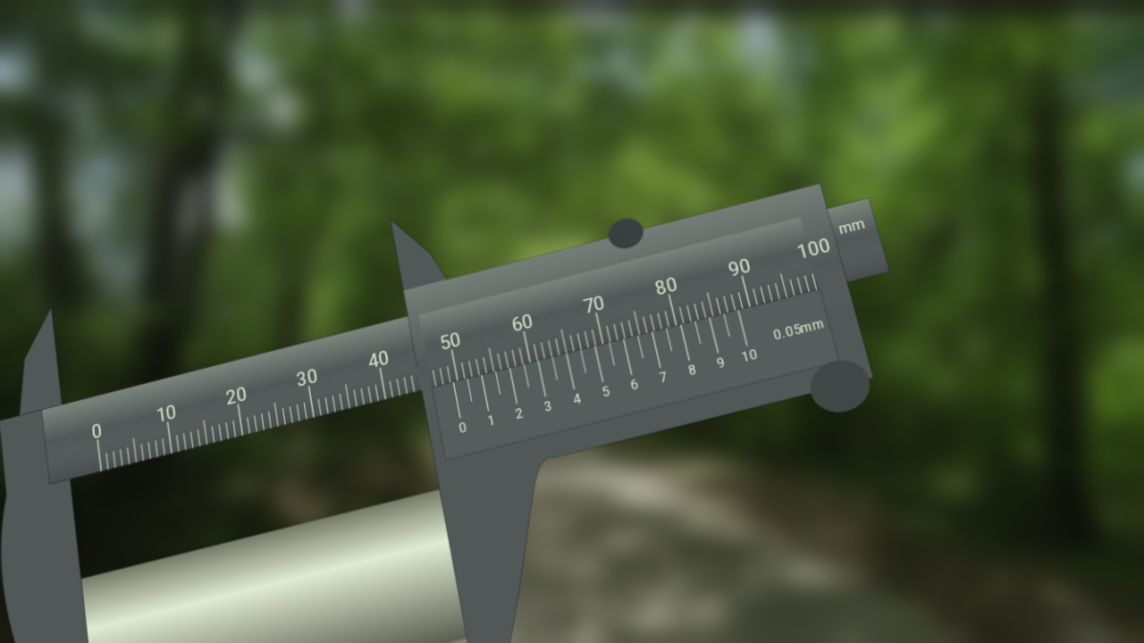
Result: {"value": 49.4, "unit": "mm"}
